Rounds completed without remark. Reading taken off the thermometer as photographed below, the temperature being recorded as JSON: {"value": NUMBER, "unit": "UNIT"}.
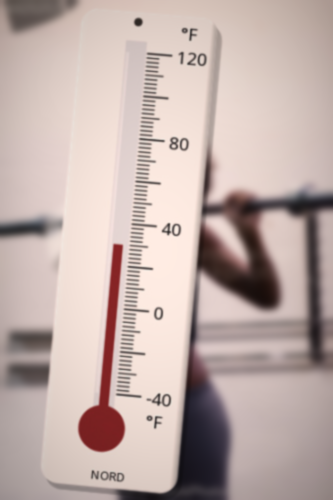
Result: {"value": 30, "unit": "°F"}
